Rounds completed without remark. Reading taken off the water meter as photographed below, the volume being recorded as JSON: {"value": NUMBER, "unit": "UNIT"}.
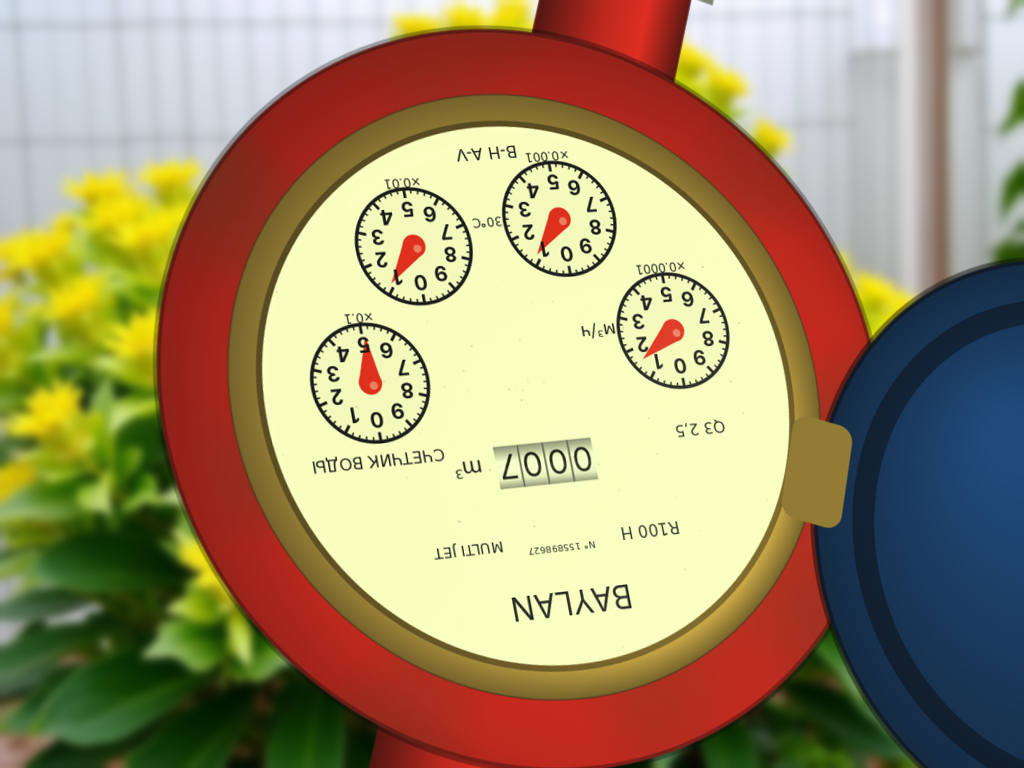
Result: {"value": 7.5111, "unit": "m³"}
